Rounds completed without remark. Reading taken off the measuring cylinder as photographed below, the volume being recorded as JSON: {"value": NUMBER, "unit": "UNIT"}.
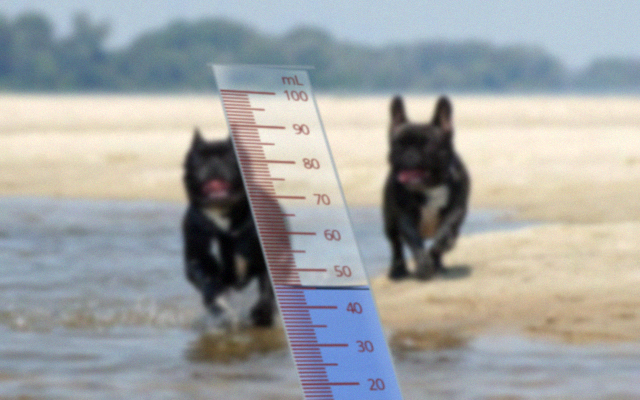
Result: {"value": 45, "unit": "mL"}
